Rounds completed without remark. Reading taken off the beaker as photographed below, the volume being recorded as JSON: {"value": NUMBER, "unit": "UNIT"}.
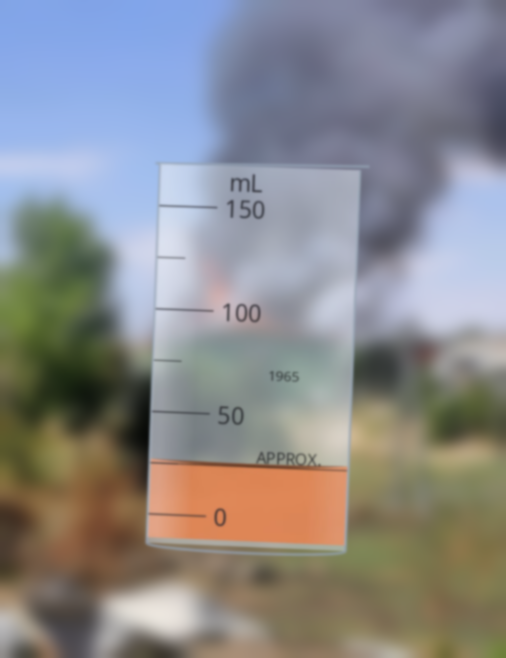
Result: {"value": 25, "unit": "mL"}
